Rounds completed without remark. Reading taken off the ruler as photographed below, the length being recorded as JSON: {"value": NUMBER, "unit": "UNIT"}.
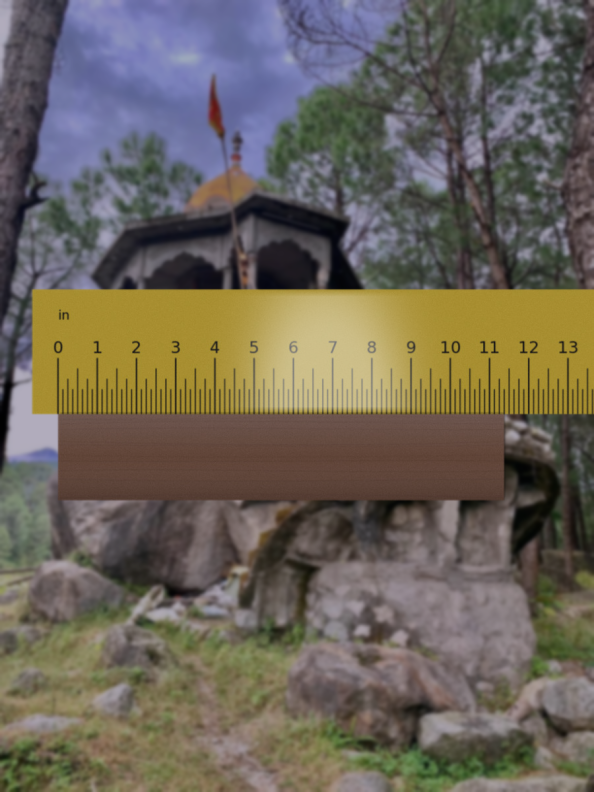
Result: {"value": 11.375, "unit": "in"}
